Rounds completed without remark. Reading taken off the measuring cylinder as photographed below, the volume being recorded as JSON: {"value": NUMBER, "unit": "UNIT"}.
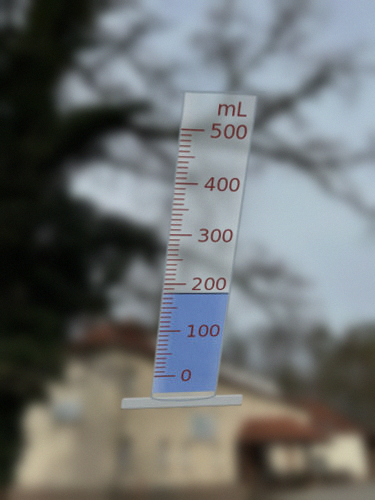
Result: {"value": 180, "unit": "mL"}
